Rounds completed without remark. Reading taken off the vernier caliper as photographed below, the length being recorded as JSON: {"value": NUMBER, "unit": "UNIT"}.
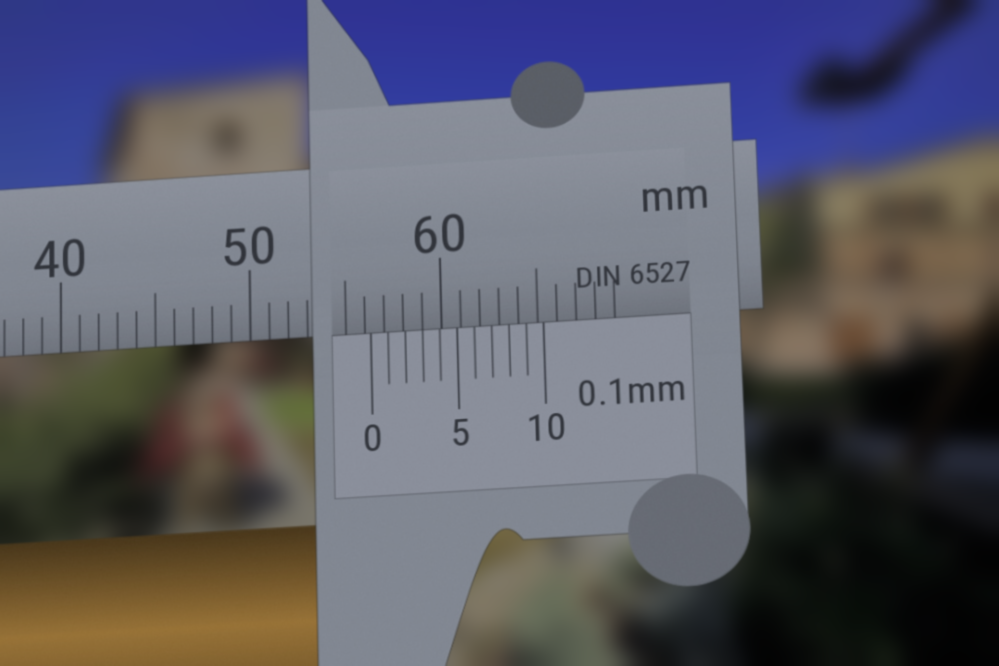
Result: {"value": 56.3, "unit": "mm"}
